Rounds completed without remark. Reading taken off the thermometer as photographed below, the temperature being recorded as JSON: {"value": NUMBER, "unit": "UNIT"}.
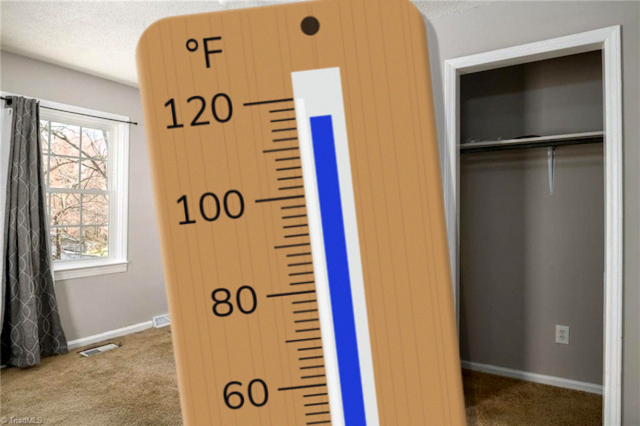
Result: {"value": 116, "unit": "°F"}
